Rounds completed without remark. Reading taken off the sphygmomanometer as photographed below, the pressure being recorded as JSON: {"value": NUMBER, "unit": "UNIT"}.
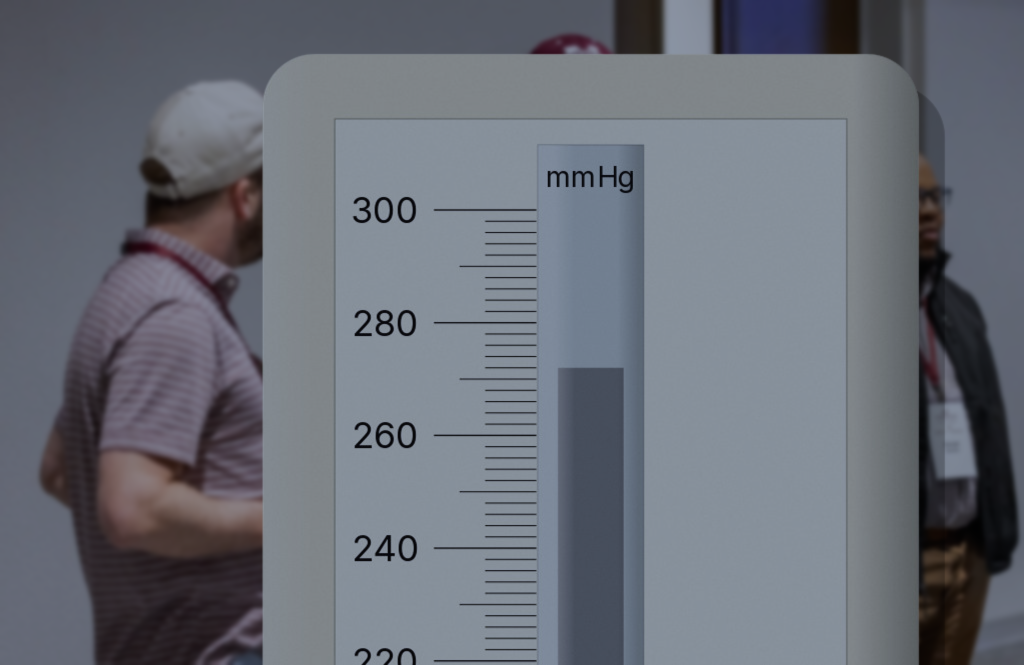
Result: {"value": 272, "unit": "mmHg"}
